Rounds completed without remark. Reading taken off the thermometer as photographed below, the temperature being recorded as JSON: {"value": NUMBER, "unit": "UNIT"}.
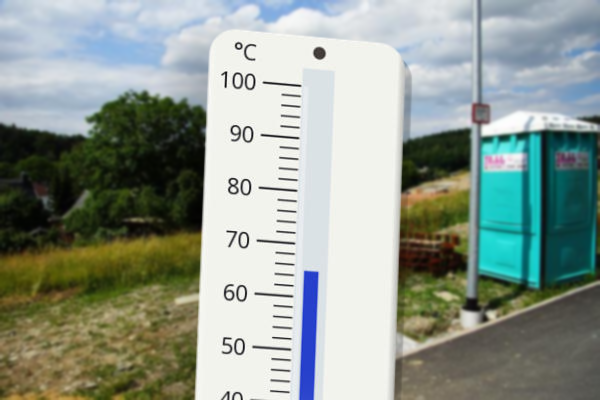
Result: {"value": 65, "unit": "°C"}
